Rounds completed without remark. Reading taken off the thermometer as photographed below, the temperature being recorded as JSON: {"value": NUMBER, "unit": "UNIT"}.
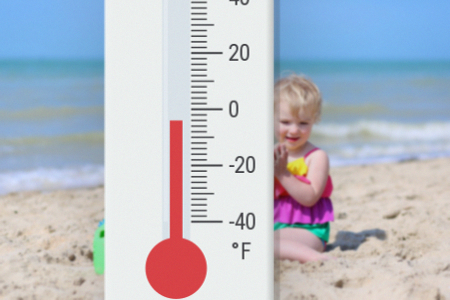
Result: {"value": -4, "unit": "°F"}
